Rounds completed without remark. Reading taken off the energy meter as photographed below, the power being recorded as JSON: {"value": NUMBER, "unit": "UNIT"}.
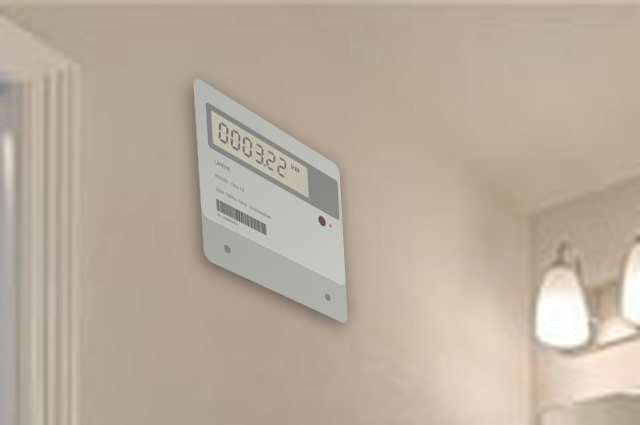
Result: {"value": 3.22, "unit": "kW"}
